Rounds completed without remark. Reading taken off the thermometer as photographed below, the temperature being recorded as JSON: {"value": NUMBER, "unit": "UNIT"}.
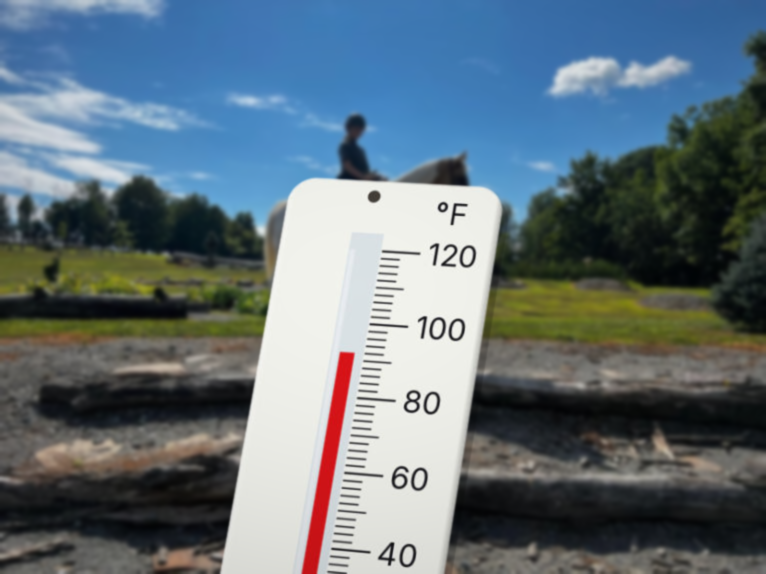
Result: {"value": 92, "unit": "°F"}
